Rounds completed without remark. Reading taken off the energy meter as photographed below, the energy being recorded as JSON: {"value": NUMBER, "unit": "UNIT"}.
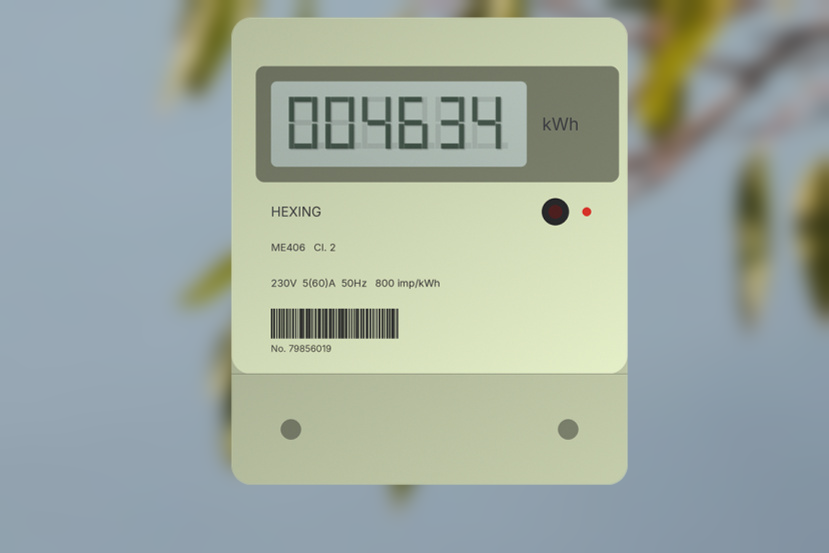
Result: {"value": 4634, "unit": "kWh"}
